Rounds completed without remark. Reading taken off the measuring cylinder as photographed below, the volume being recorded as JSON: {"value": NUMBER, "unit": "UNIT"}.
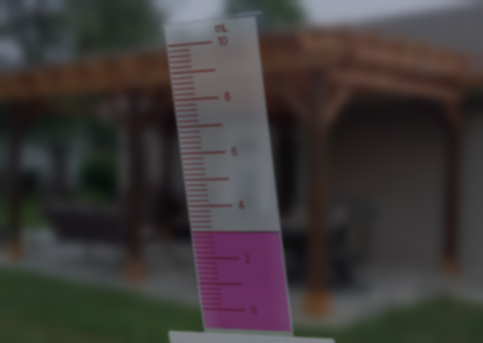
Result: {"value": 3, "unit": "mL"}
